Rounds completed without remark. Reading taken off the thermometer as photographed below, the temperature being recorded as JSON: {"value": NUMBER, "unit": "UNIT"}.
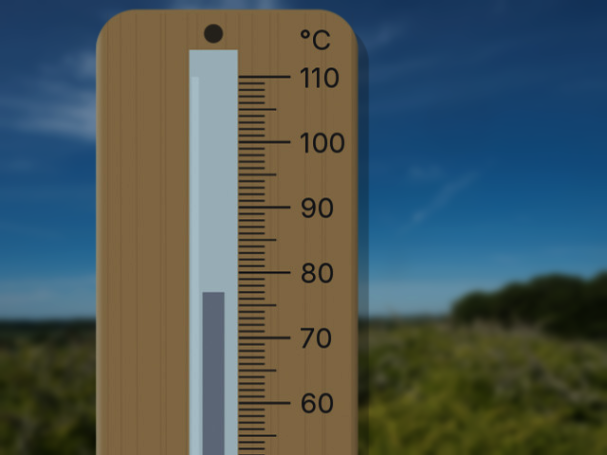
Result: {"value": 77, "unit": "°C"}
